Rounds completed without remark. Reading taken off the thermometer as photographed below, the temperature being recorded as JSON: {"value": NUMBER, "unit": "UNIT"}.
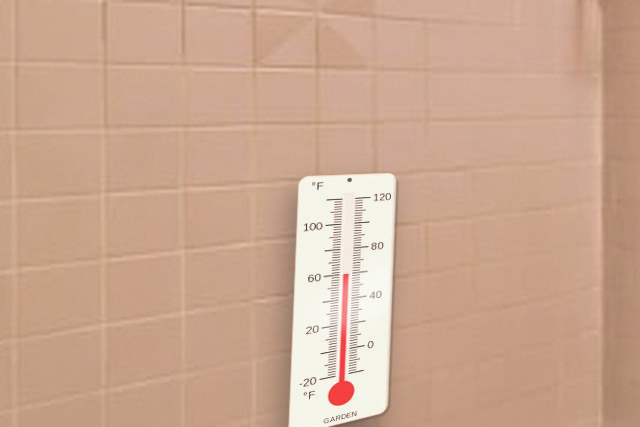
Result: {"value": 60, "unit": "°F"}
